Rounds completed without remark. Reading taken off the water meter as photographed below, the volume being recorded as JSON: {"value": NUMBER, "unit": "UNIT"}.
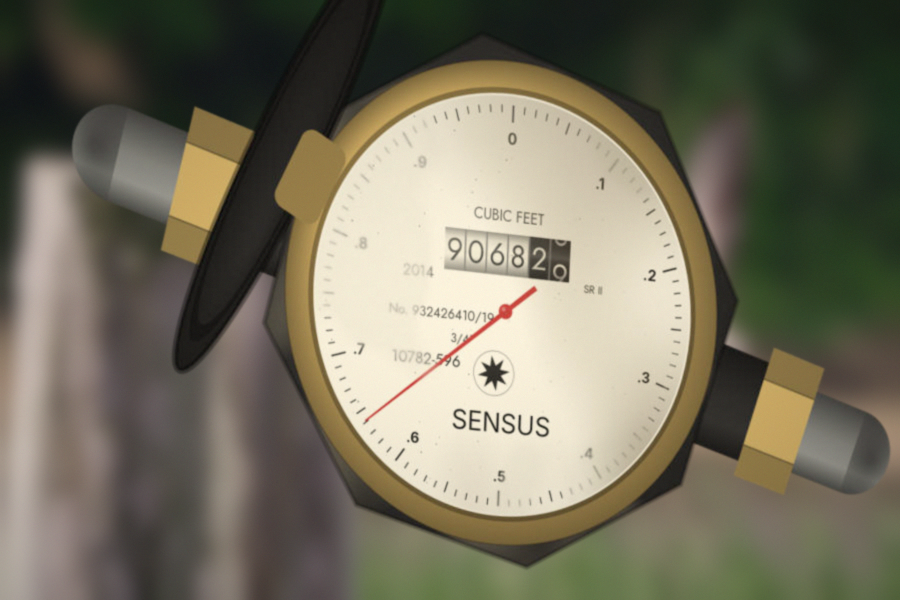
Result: {"value": 906828.64, "unit": "ft³"}
